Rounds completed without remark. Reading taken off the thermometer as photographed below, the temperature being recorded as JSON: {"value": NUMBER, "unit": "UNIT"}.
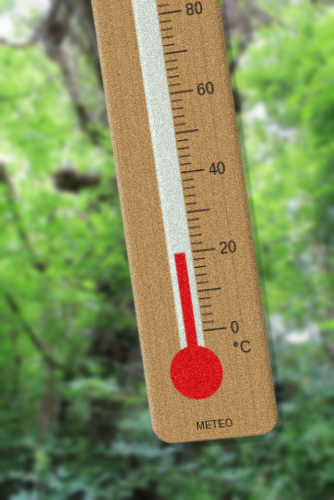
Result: {"value": 20, "unit": "°C"}
